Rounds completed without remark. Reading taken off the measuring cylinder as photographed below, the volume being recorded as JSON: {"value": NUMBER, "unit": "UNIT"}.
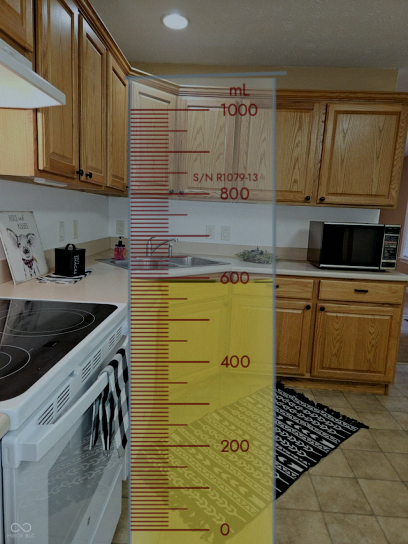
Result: {"value": 590, "unit": "mL"}
